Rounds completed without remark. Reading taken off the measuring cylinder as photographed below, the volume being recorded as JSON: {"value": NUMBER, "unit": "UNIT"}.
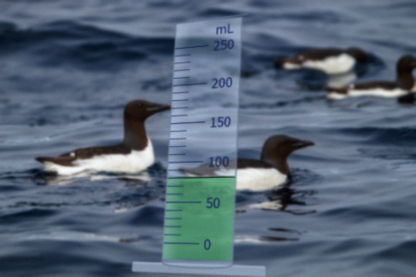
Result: {"value": 80, "unit": "mL"}
